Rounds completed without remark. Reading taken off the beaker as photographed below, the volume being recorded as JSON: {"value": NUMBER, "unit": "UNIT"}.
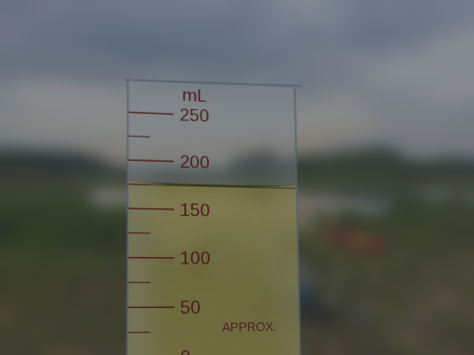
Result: {"value": 175, "unit": "mL"}
